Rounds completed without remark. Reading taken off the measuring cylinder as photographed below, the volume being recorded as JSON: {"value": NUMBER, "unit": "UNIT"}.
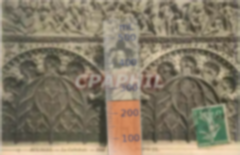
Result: {"value": 250, "unit": "mL"}
